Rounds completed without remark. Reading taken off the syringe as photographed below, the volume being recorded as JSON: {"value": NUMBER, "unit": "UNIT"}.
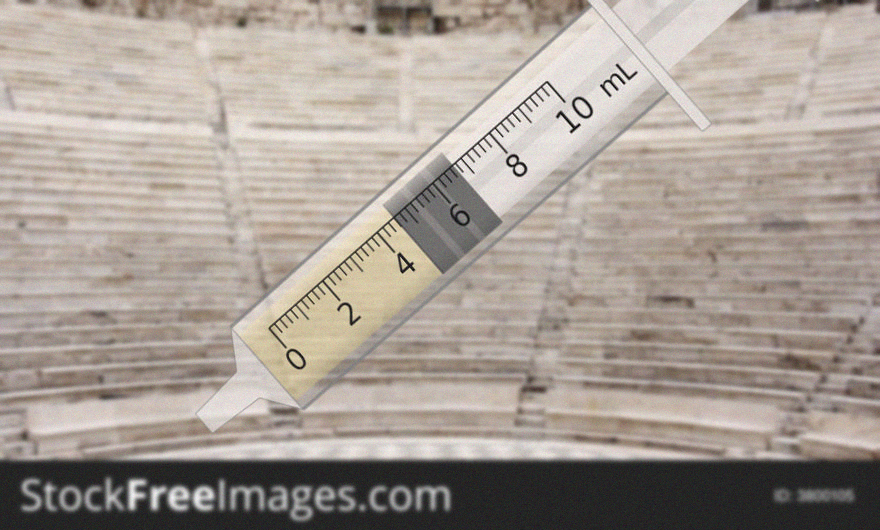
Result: {"value": 4.6, "unit": "mL"}
